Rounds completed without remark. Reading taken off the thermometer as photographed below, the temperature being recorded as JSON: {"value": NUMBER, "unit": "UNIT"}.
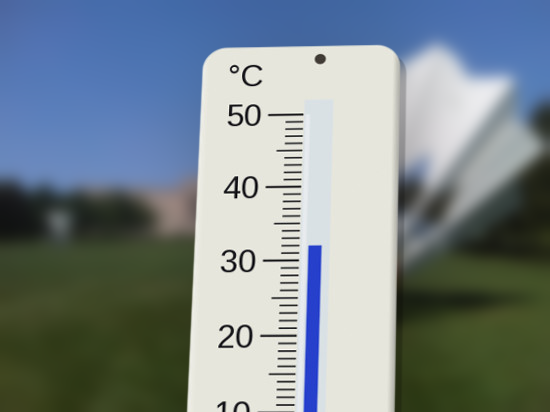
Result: {"value": 32, "unit": "°C"}
